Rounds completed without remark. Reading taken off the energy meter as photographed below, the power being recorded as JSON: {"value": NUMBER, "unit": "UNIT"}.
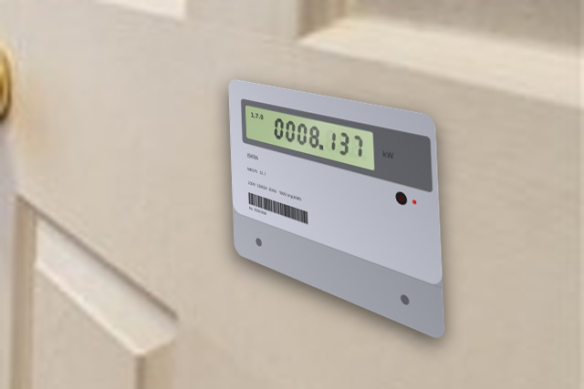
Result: {"value": 8.137, "unit": "kW"}
